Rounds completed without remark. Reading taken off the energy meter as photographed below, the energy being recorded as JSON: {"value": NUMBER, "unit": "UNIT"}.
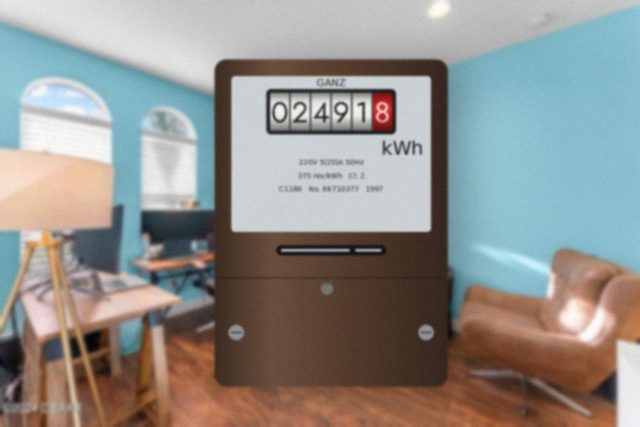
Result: {"value": 2491.8, "unit": "kWh"}
